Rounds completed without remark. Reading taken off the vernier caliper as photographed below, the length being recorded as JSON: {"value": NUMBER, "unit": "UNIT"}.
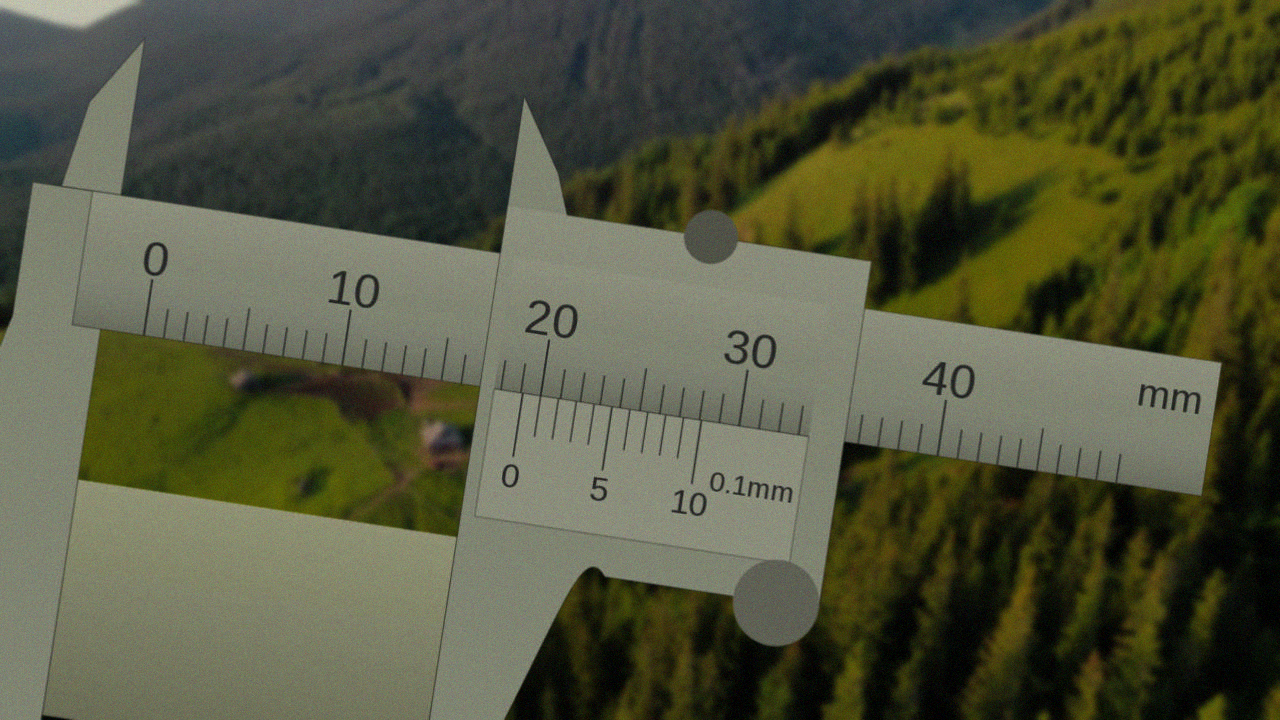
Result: {"value": 19.1, "unit": "mm"}
